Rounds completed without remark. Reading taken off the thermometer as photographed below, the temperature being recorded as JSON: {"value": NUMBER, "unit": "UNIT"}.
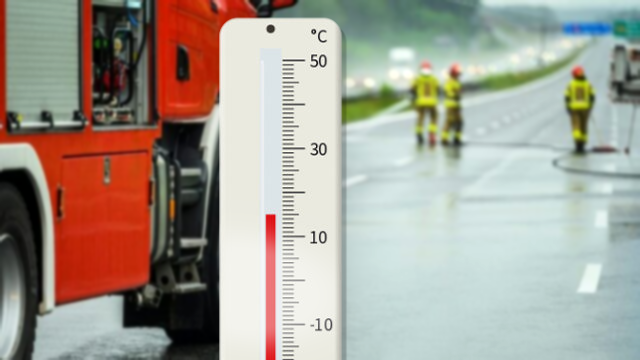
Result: {"value": 15, "unit": "°C"}
